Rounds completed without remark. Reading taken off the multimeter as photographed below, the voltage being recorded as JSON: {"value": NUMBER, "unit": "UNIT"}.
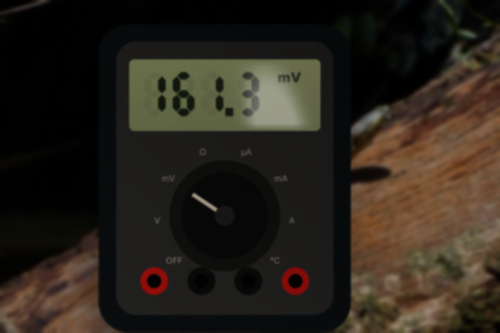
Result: {"value": 161.3, "unit": "mV"}
